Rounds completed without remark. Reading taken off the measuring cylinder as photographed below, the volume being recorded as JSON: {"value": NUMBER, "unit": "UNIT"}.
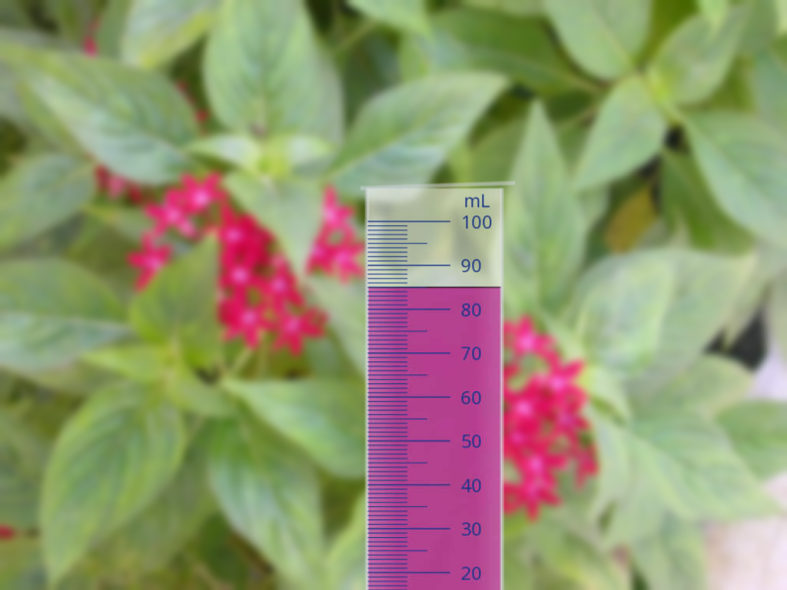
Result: {"value": 85, "unit": "mL"}
